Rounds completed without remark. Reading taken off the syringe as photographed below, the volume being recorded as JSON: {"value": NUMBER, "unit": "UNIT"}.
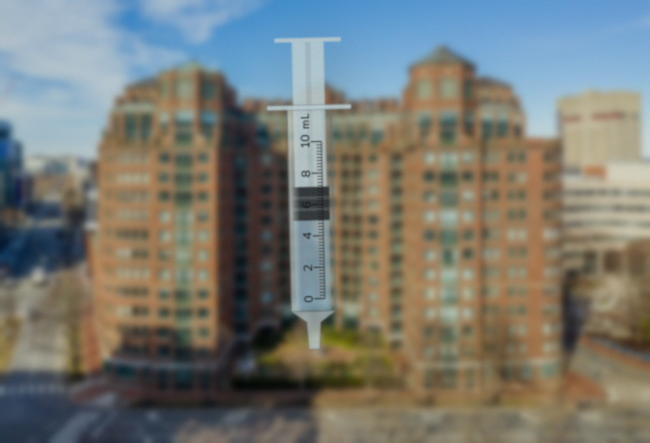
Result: {"value": 5, "unit": "mL"}
